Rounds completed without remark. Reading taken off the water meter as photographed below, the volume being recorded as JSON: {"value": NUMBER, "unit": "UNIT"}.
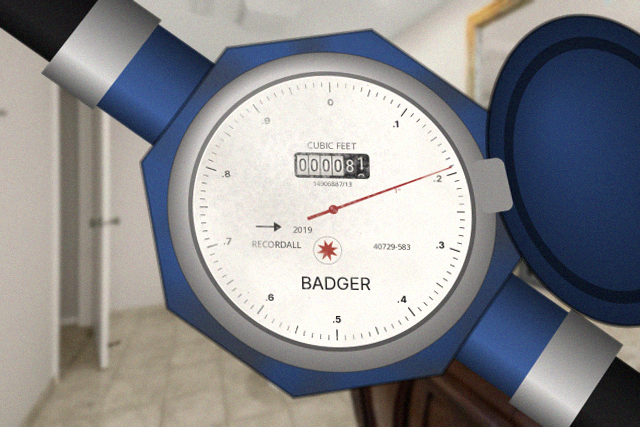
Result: {"value": 81.19, "unit": "ft³"}
